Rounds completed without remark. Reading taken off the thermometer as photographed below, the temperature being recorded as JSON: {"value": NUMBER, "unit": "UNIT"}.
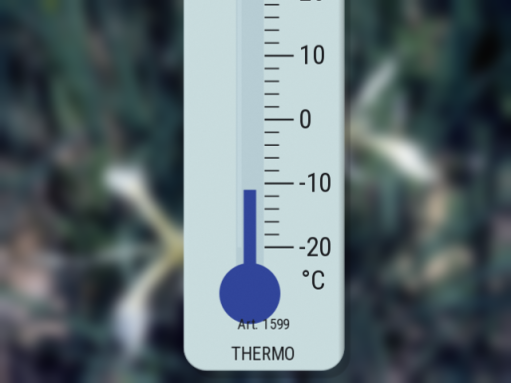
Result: {"value": -11, "unit": "°C"}
